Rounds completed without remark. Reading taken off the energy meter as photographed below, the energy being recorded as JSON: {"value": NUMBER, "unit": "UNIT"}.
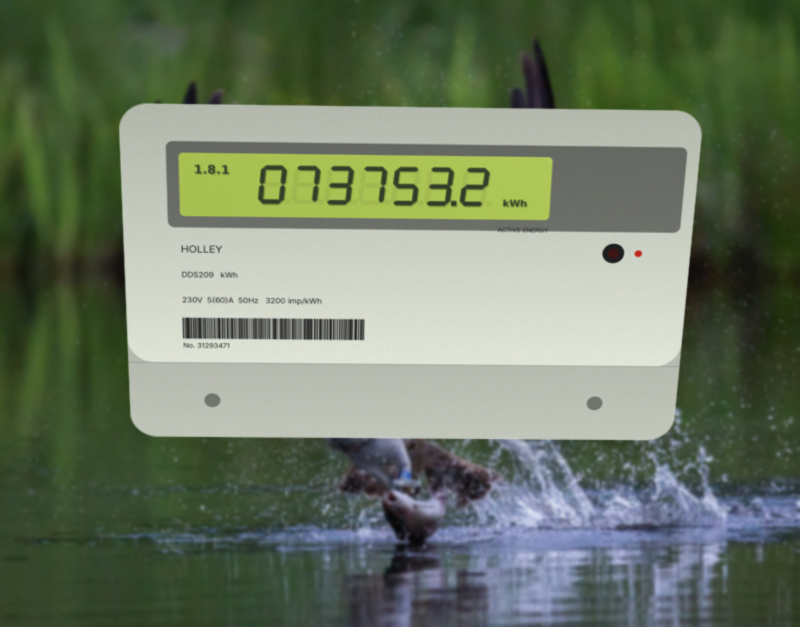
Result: {"value": 73753.2, "unit": "kWh"}
